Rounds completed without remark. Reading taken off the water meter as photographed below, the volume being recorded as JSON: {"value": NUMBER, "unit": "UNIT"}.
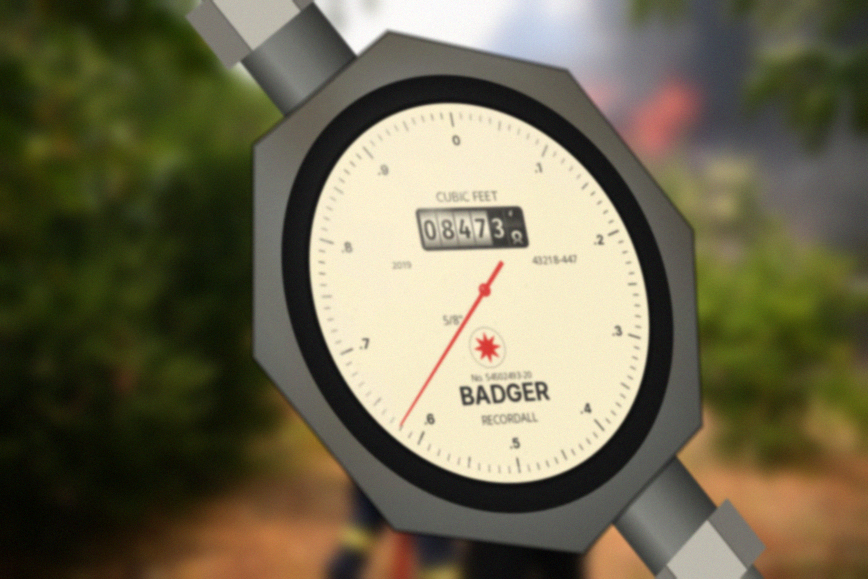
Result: {"value": 84737.62, "unit": "ft³"}
